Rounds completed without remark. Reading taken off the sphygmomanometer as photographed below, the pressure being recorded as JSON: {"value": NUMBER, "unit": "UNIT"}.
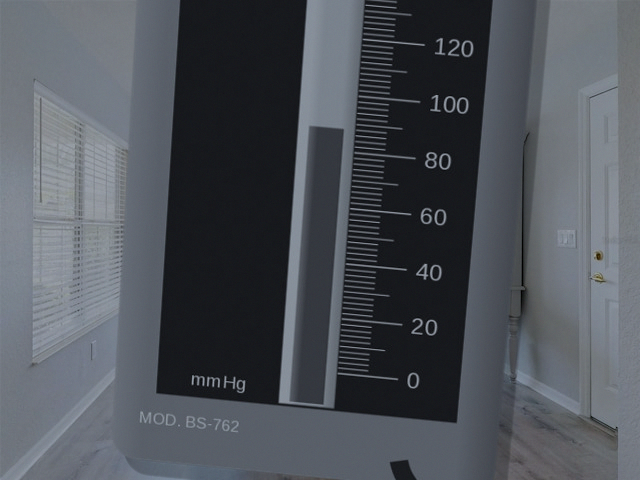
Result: {"value": 88, "unit": "mmHg"}
